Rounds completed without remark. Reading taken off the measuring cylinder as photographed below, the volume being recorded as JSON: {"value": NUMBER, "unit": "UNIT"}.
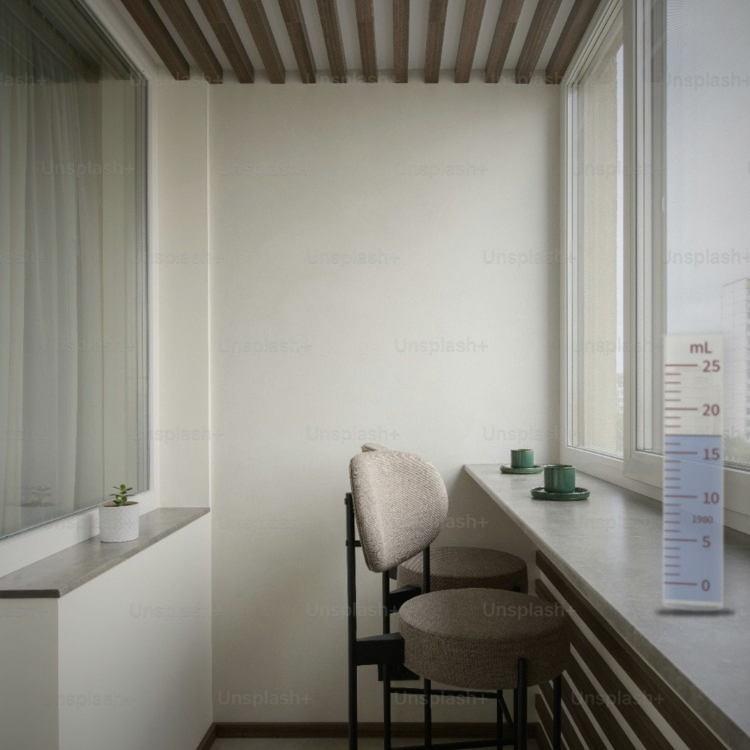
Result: {"value": 17, "unit": "mL"}
